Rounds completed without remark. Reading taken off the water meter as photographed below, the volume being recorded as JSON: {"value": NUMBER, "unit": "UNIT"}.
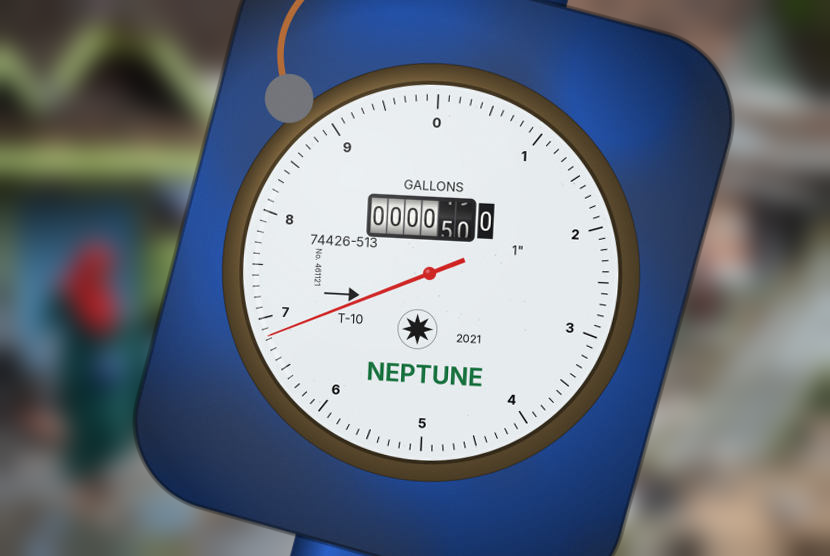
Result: {"value": 496.8, "unit": "gal"}
